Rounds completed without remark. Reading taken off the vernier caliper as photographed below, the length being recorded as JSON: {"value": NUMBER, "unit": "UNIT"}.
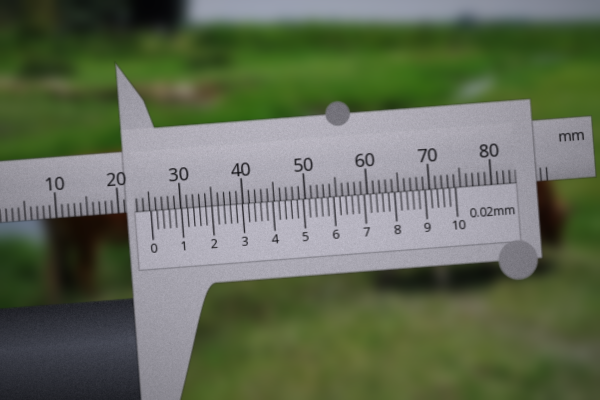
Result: {"value": 25.2, "unit": "mm"}
